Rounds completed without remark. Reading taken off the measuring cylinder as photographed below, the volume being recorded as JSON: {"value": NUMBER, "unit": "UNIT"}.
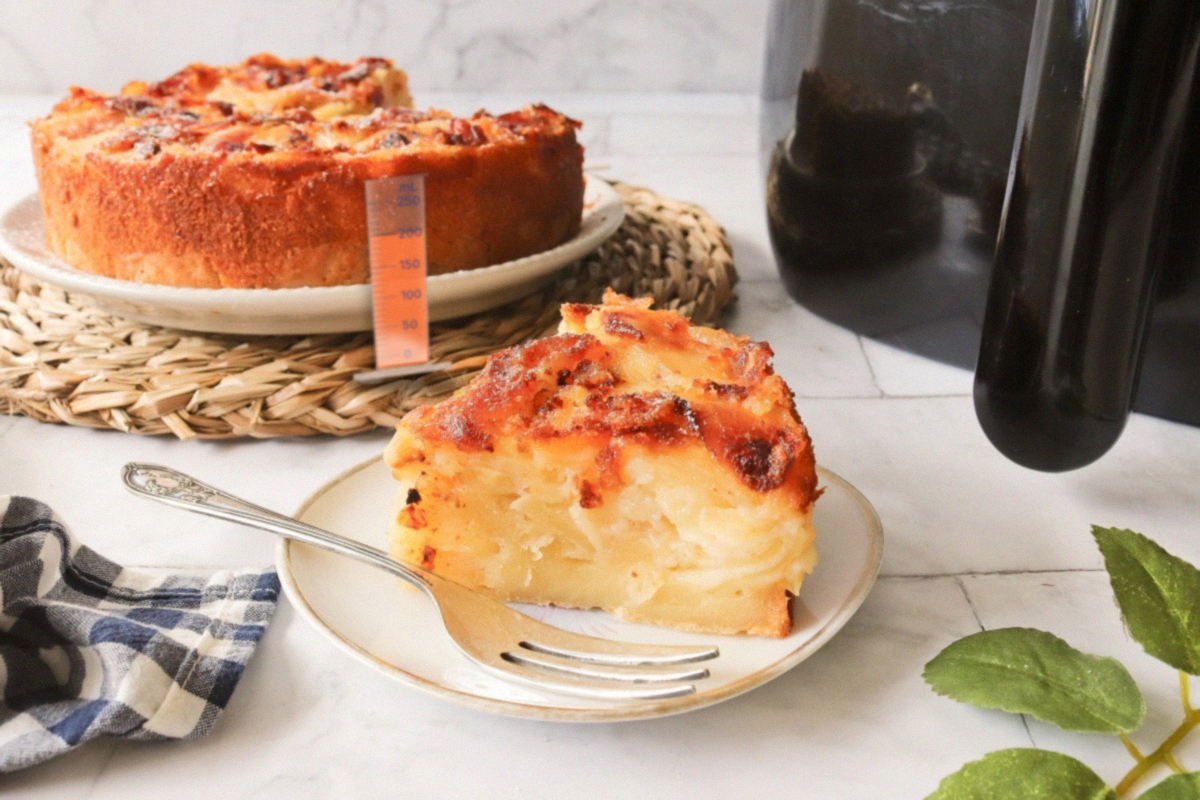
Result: {"value": 200, "unit": "mL"}
